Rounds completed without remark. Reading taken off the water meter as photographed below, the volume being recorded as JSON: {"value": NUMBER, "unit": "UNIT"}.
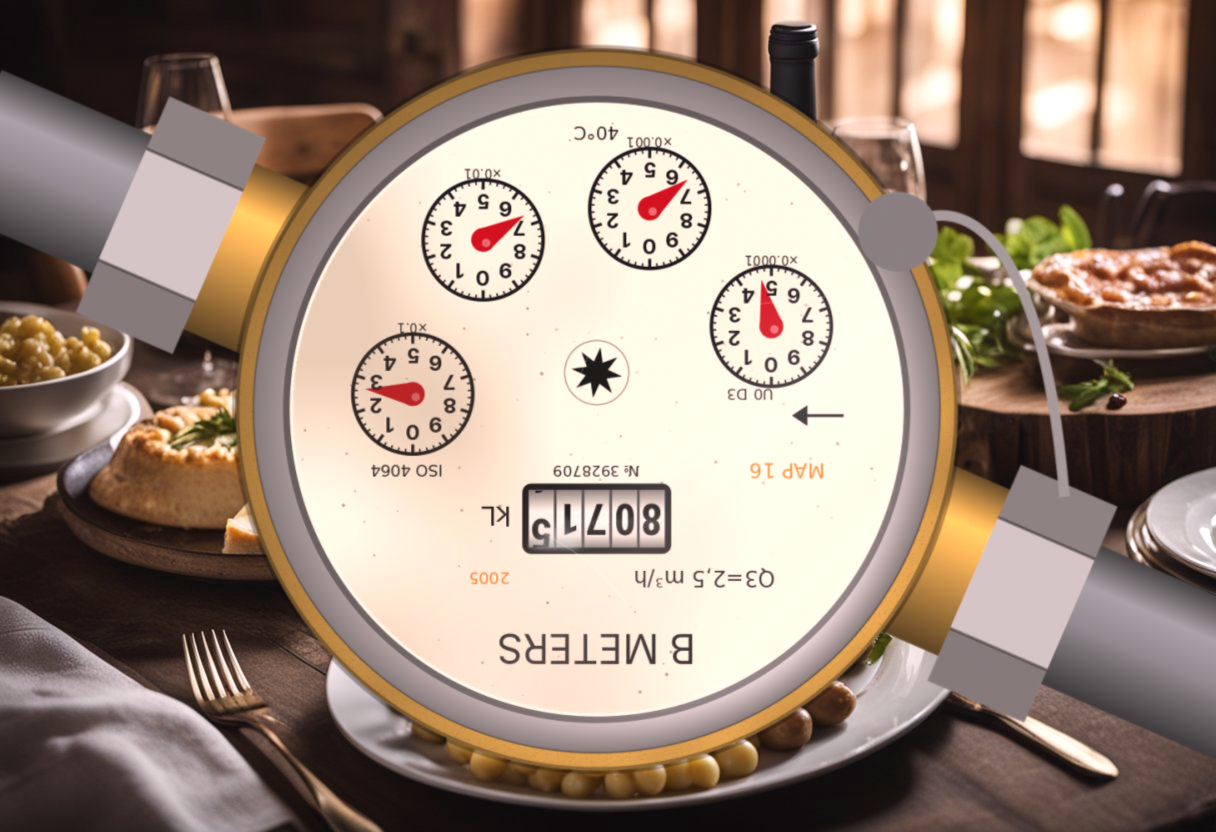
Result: {"value": 80715.2664, "unit": "kL"}
